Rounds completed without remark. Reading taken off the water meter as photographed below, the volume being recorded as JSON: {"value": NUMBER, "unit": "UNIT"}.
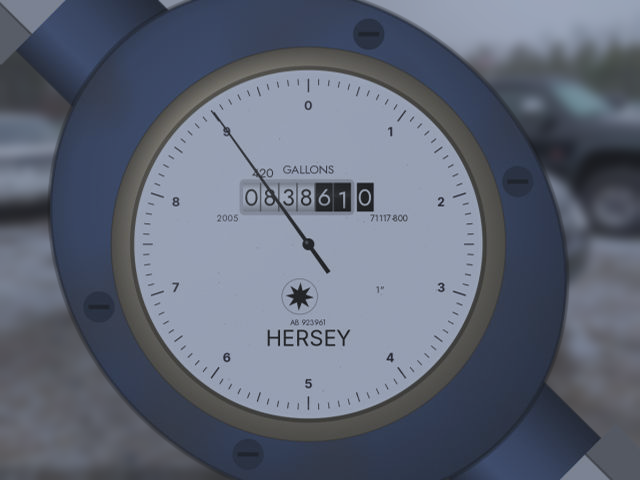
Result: {"value": 838609.0, "unit": "gal"}
